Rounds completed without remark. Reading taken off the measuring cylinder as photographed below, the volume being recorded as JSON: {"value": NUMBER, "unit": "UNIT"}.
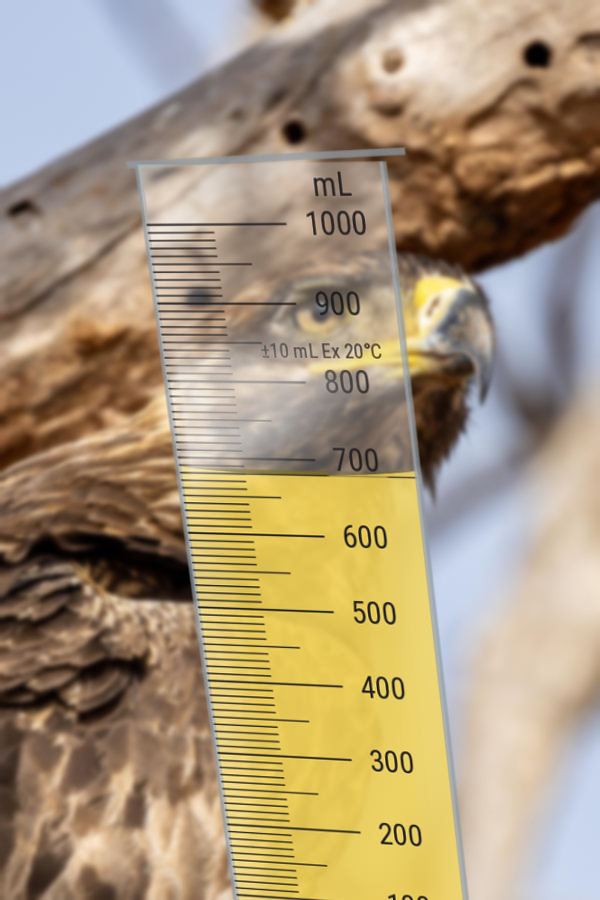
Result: {"value": 680, "unit": "mL"}
